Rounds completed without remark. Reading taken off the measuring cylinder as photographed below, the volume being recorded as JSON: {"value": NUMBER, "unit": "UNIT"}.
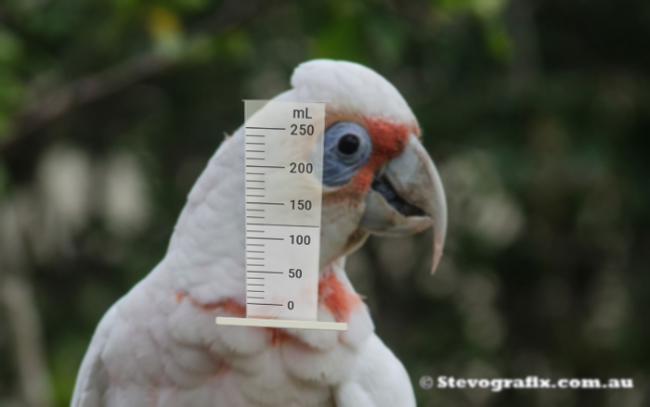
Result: {"value": 120, "unit": "mL"}
